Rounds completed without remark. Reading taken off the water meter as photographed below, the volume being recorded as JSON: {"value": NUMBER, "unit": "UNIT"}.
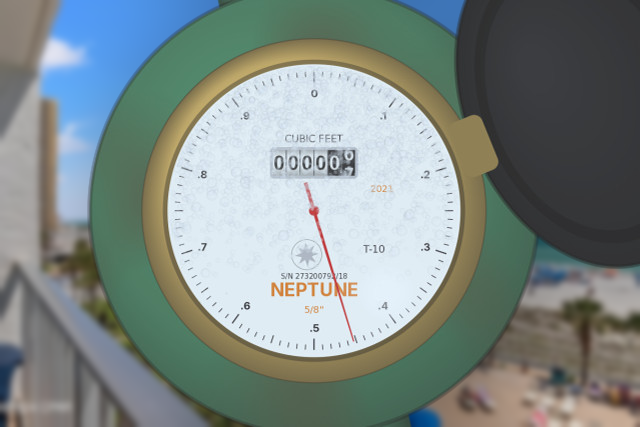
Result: {"value": 6.45, "unit": "ft³"}
